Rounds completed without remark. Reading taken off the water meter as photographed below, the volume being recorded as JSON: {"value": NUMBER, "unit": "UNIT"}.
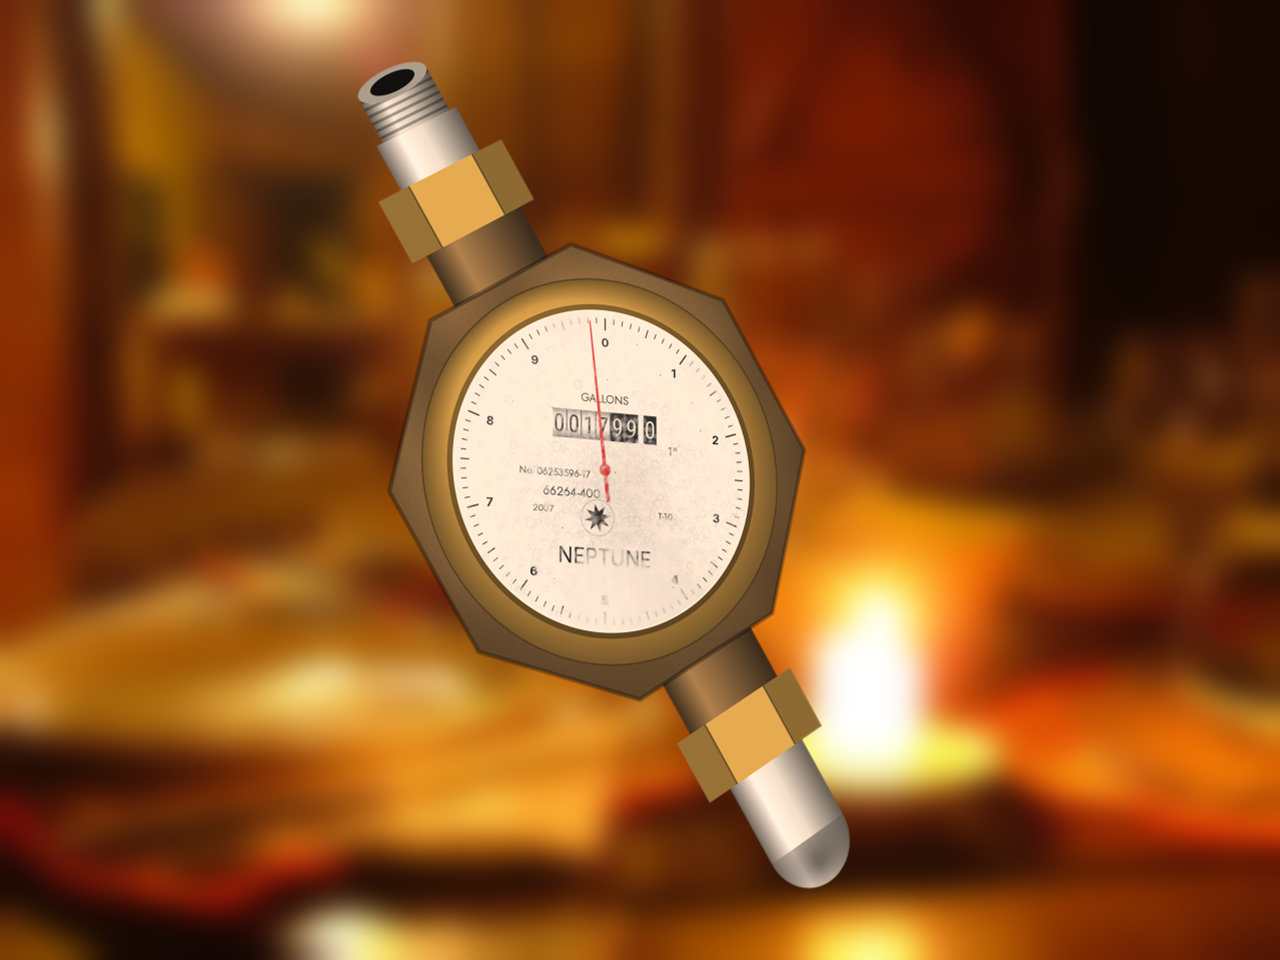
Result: {"value": 17989.8, "unit": "gal"}
